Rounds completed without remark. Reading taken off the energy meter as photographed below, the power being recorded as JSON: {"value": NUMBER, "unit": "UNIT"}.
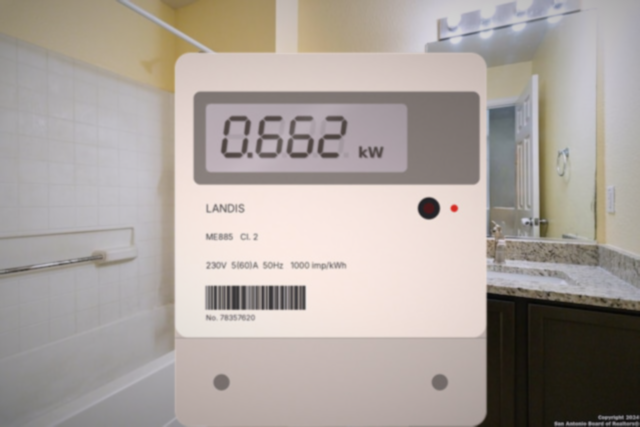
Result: {"value": 0.662, "unit": "kW"}
